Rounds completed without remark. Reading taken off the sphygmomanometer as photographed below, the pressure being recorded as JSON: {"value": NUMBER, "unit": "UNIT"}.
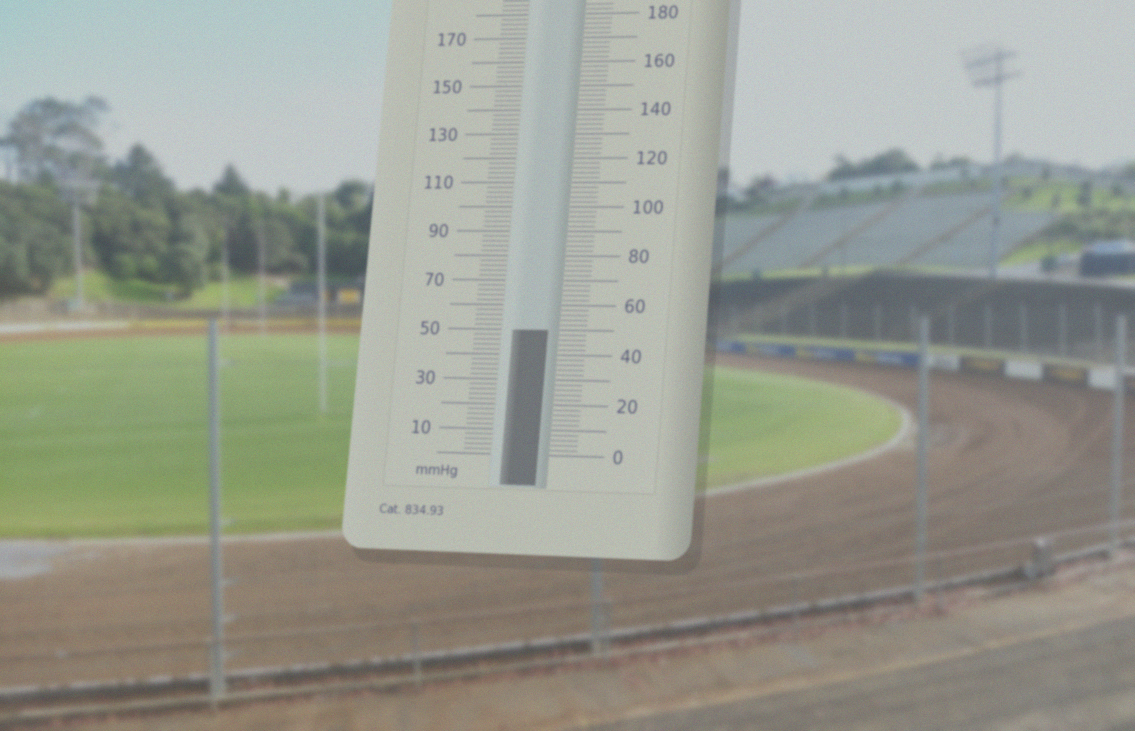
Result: {"value": 50, "unit": "mmHg"}
